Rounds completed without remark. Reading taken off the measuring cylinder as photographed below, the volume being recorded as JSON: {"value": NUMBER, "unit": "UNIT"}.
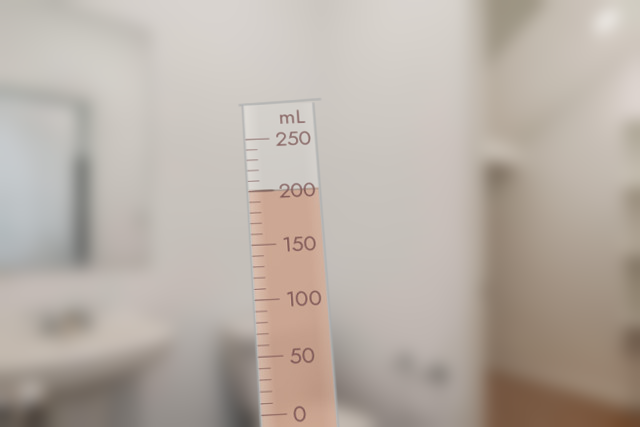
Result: {"value": 200, "unit": "mL"}
